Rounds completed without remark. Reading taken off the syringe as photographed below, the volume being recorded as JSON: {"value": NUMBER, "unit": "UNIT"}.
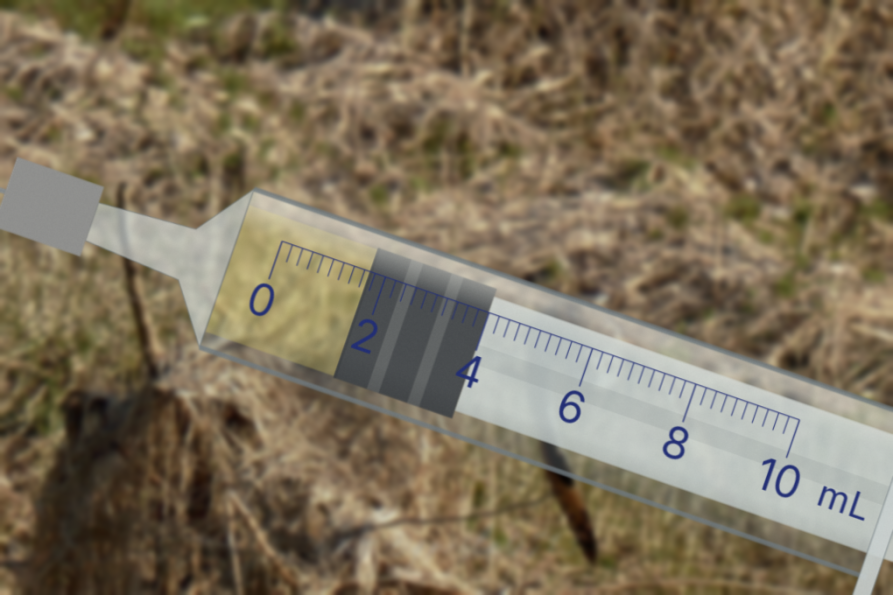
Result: {"value": 1.7, "unit": "mL"}
